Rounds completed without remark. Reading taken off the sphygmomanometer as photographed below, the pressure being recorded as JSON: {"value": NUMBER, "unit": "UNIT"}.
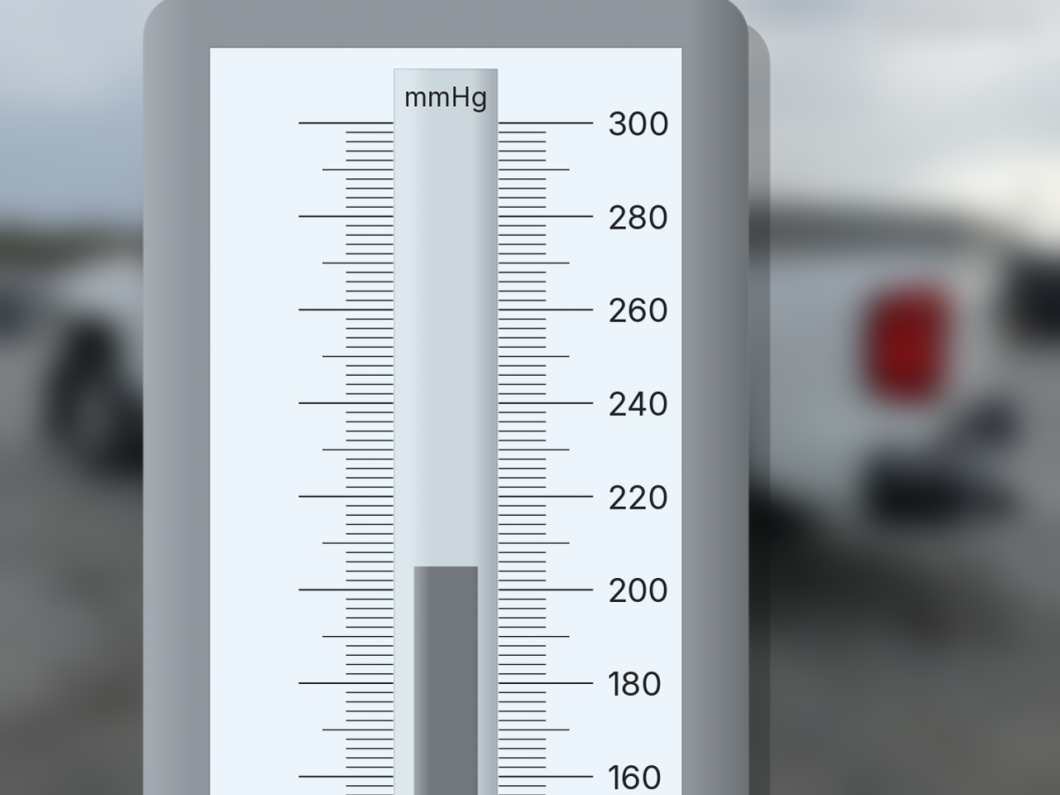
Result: {"value": 205, "unit": "mmHg"}
